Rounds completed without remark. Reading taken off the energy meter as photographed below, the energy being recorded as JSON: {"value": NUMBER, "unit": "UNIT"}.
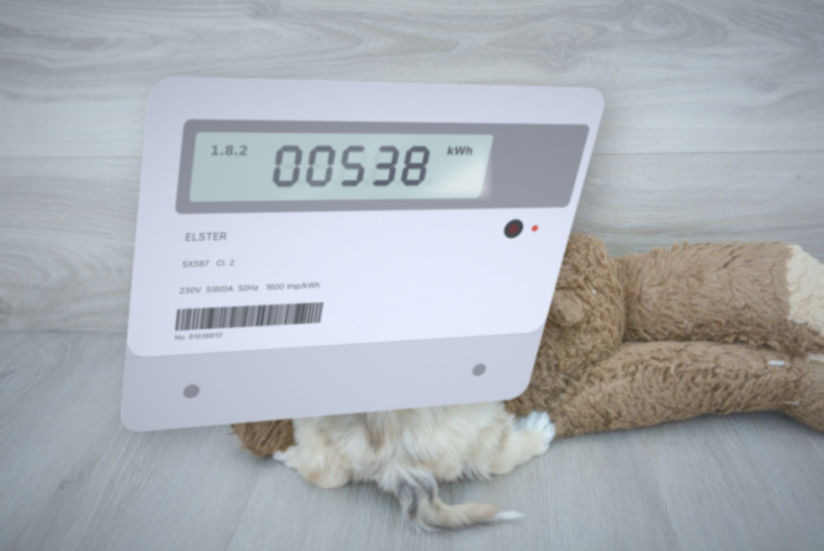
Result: {"value": 538, "unit": "kWh"}
